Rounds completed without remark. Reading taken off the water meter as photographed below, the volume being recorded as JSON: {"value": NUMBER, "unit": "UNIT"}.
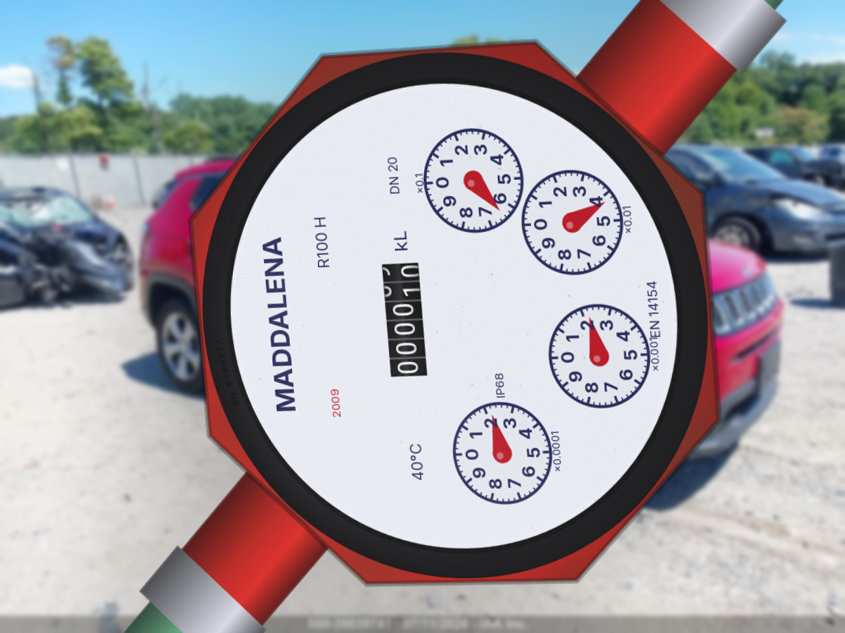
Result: {"value": 9.6422, "unit": "kL"}
